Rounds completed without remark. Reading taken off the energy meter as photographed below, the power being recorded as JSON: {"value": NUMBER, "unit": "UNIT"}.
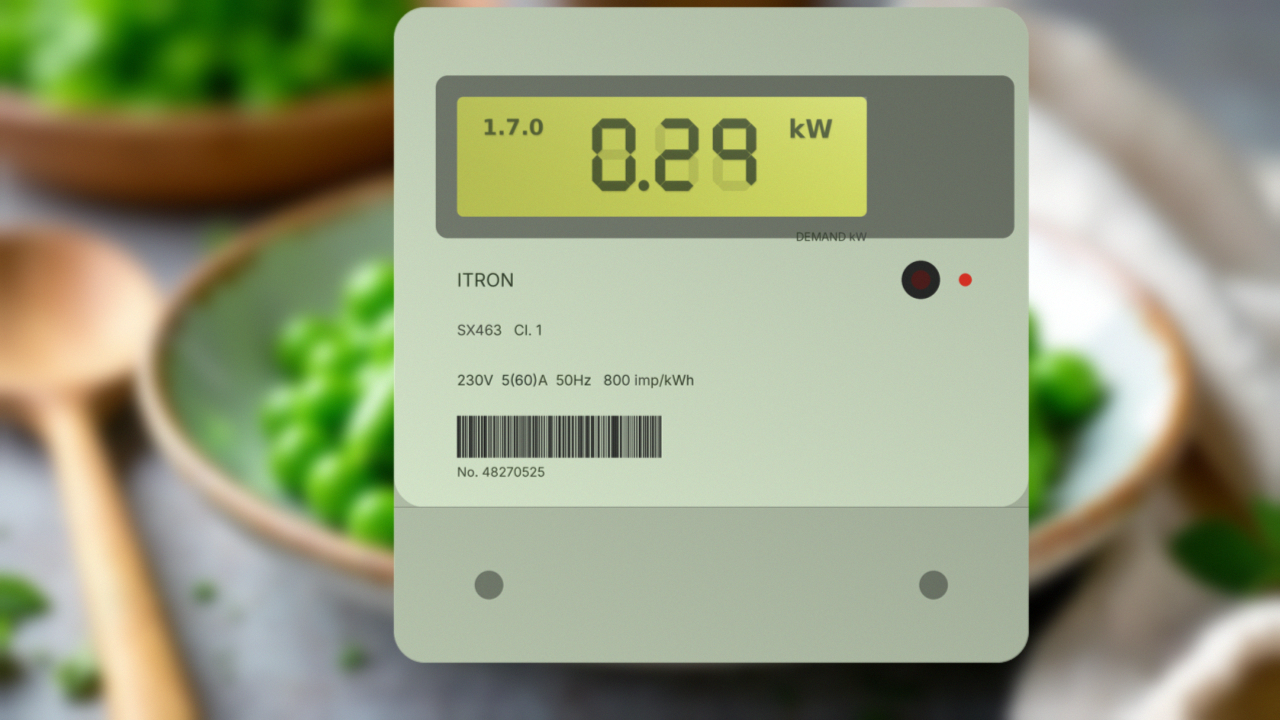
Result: {"value": 0.29, "unit": "kW"}
